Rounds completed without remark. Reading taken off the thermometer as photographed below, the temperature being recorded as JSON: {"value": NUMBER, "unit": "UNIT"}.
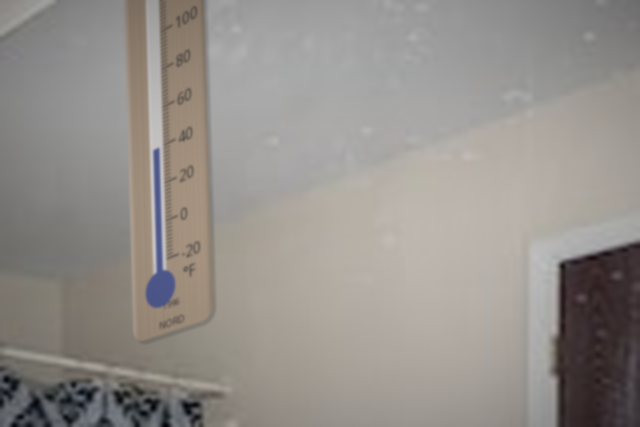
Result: {"value": 40, "unit": "°F"}
